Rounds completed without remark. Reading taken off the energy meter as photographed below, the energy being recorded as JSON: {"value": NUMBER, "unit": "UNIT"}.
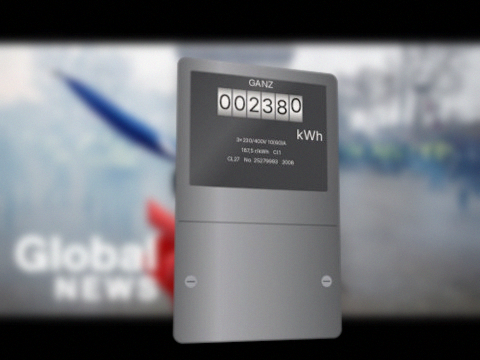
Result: {"value": 2380, "unit": "kWh"}
